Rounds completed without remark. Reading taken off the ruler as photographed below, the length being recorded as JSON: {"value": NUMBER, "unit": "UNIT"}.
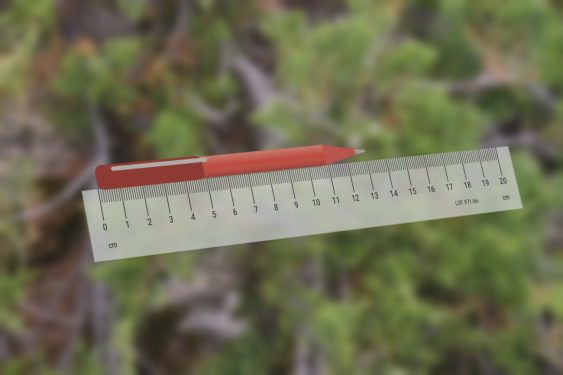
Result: {"value": 13, "unit": "cm"}
